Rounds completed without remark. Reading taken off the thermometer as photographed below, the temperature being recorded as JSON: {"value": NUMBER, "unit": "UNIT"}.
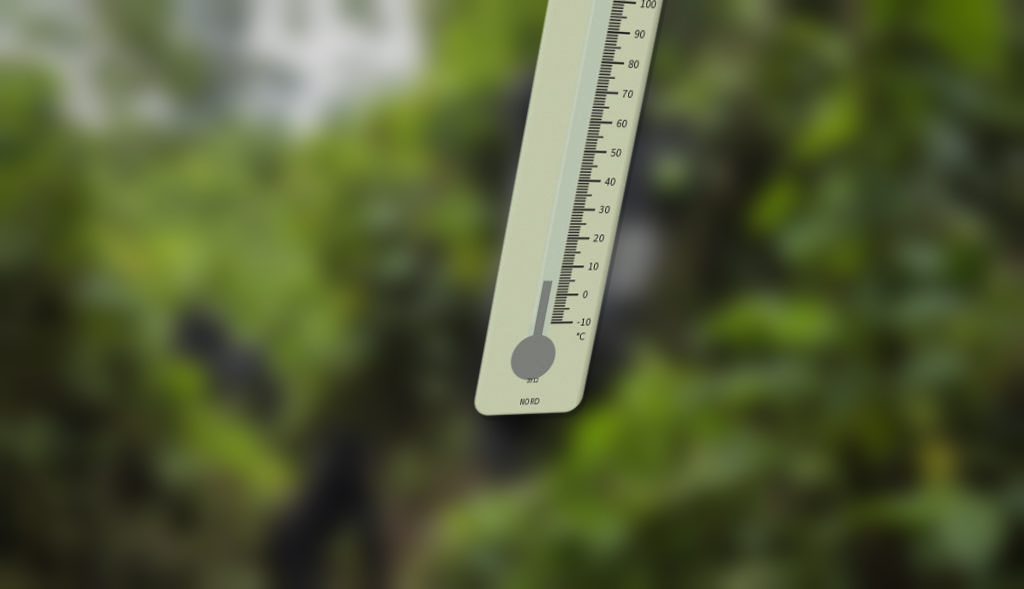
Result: {"value": 5, "unit": "°C"}
